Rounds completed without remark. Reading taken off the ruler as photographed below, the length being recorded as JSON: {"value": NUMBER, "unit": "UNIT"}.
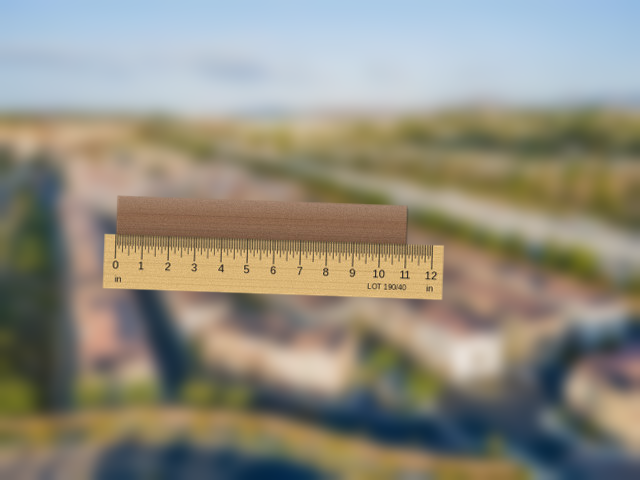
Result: {"value": 11, "unit": "in"}
